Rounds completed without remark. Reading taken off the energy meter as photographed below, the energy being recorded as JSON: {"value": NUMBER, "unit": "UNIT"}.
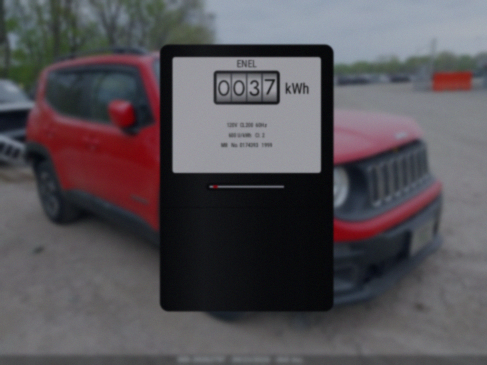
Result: {"value": 37, "unit": "kWh"}
